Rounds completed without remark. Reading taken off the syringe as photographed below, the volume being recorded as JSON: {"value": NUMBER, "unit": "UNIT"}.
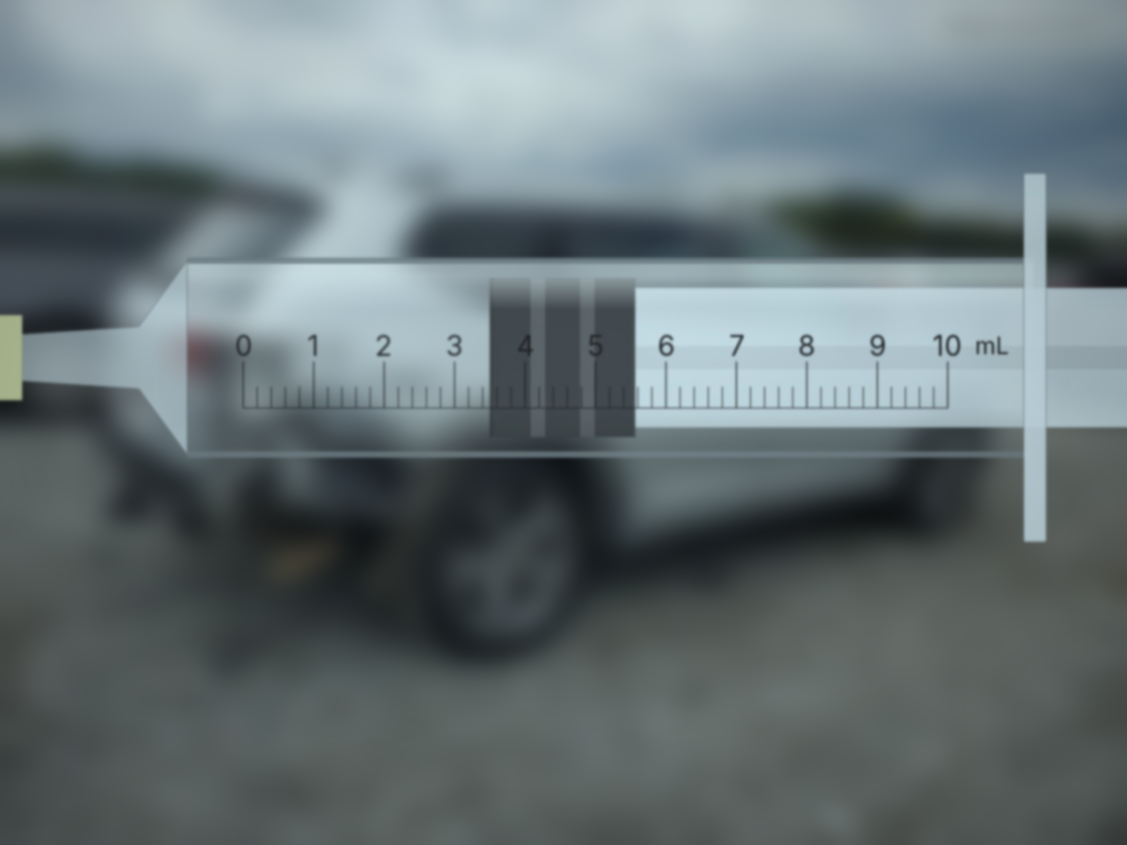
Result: {"value": 3.5, "unit": "mL"}
